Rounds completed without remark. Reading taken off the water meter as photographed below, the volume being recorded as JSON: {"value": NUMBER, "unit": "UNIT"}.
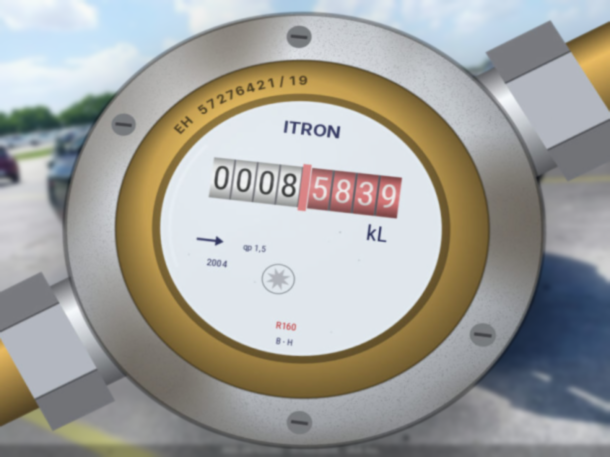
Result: {"value": 8.5839, "unit": "kL"}
